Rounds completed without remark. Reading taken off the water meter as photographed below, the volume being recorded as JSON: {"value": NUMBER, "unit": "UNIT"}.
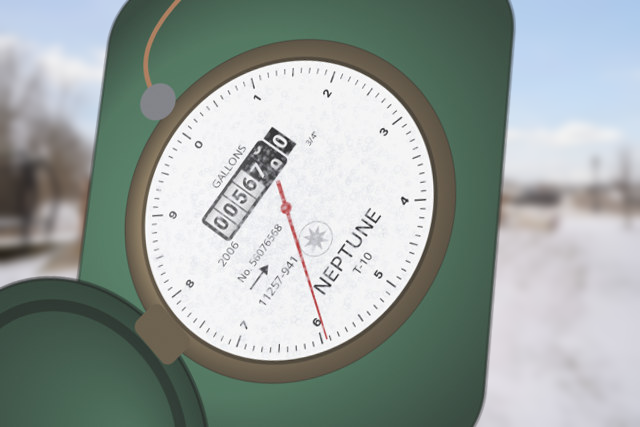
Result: {"value": 56785.9, "unit": "gal"}
